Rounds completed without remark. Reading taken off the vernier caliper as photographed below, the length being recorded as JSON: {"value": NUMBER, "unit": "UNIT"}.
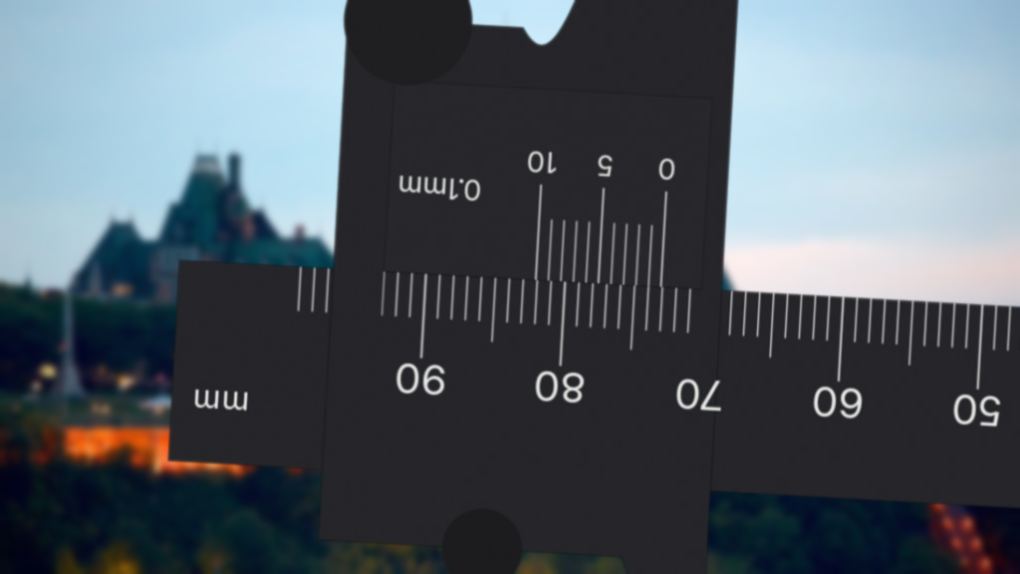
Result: {"value": 73.1, "unit": "mm"}
